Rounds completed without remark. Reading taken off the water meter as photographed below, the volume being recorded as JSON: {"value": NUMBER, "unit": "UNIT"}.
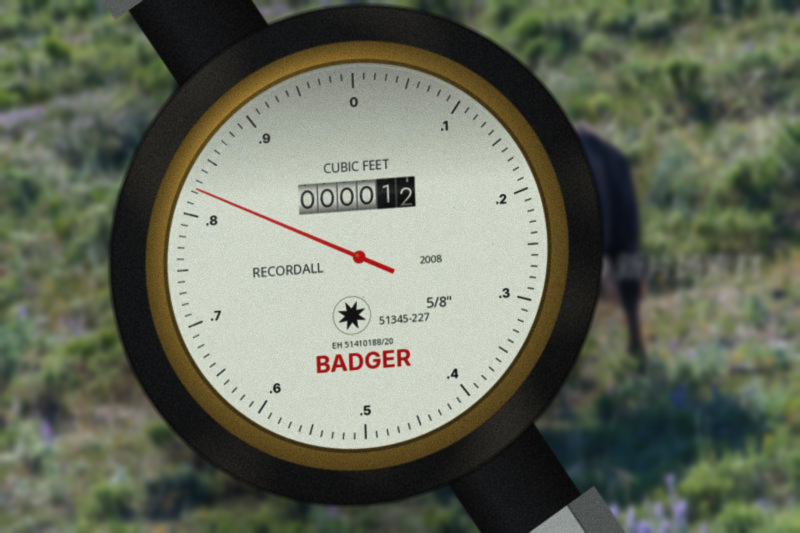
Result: {"value": 11.82, "unit": "ft³"}
